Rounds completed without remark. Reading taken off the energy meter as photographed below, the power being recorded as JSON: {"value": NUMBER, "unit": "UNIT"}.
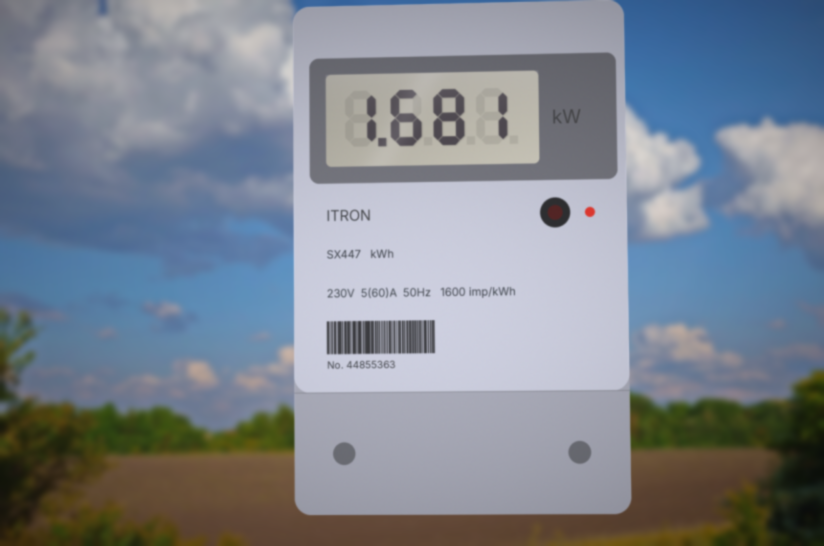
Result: {"value": 1.681, "unit": "kW"}
